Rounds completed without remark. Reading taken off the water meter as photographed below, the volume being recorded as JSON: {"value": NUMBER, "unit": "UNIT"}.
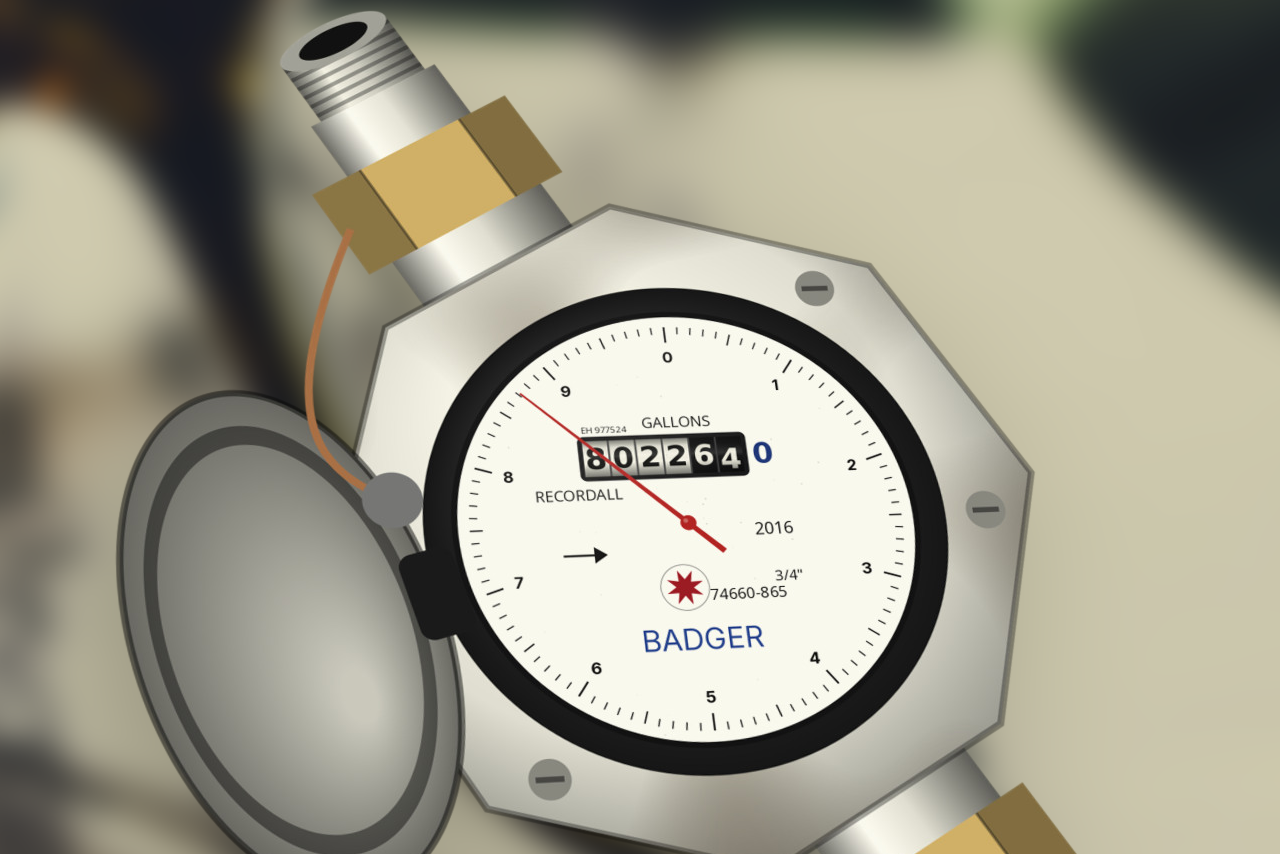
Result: {"value": 8022638.7, "unit": "gal"}
